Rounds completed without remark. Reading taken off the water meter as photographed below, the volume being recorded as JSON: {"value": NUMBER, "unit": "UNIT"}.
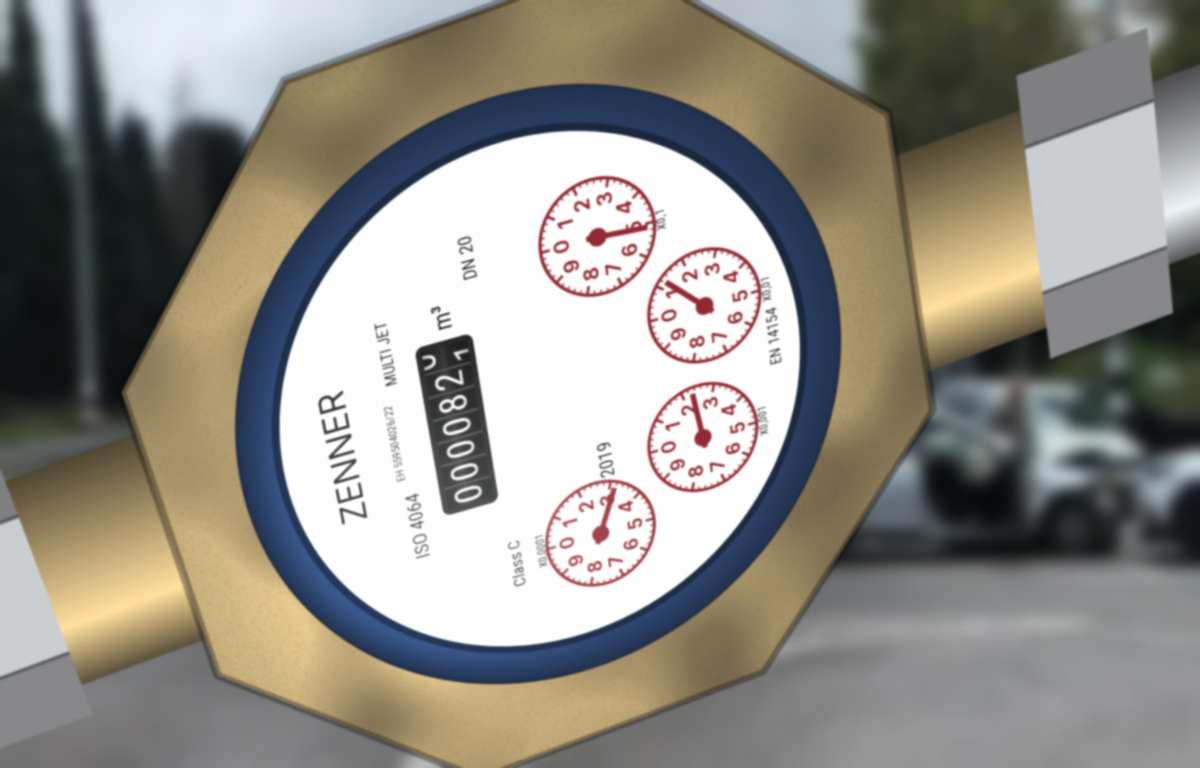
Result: {"value": 820.5123, "unit": "m³"}
